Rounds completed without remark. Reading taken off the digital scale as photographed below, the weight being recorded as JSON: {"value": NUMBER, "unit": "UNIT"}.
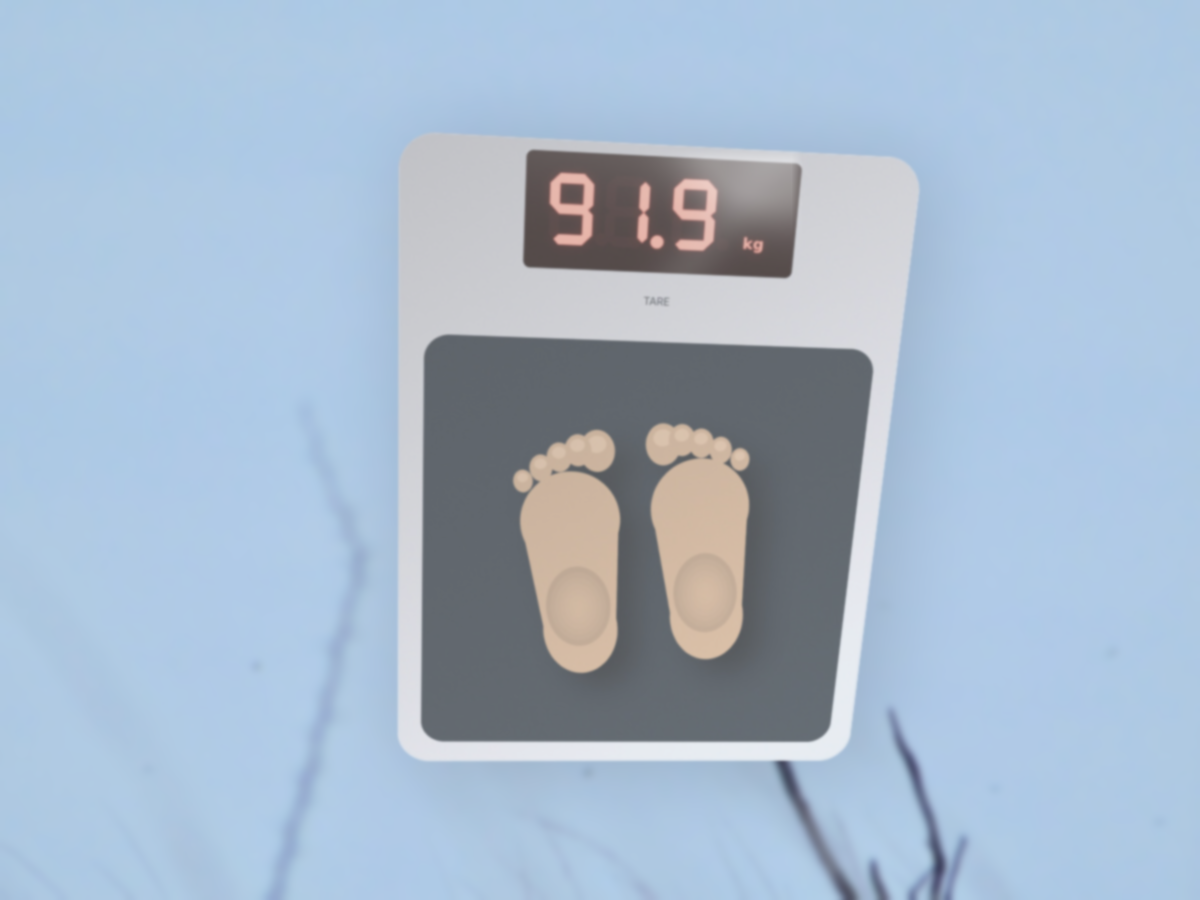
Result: {"value": 91.9, "unit": "kg"}
